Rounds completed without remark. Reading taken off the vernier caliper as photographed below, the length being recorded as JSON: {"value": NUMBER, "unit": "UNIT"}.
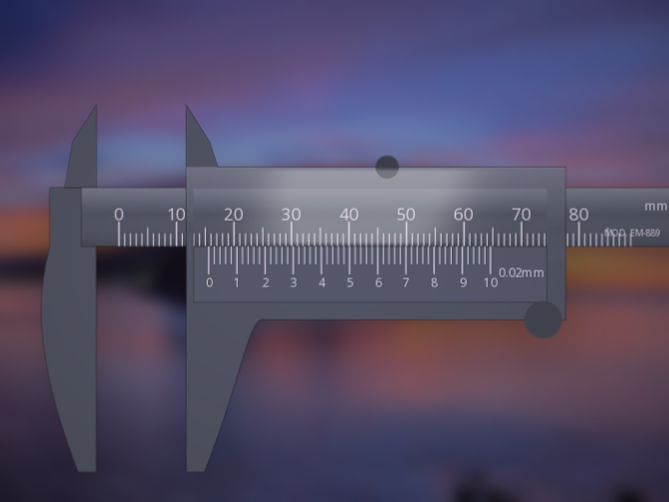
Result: {"value": 15.6, "unit": "mm"}
